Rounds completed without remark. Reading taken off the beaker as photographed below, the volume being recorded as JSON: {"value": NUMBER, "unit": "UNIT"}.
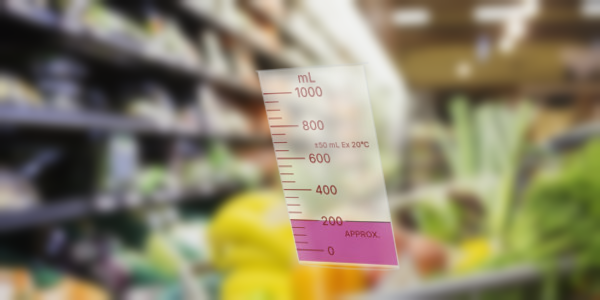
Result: {"value": 200, "unit": "mL"}
